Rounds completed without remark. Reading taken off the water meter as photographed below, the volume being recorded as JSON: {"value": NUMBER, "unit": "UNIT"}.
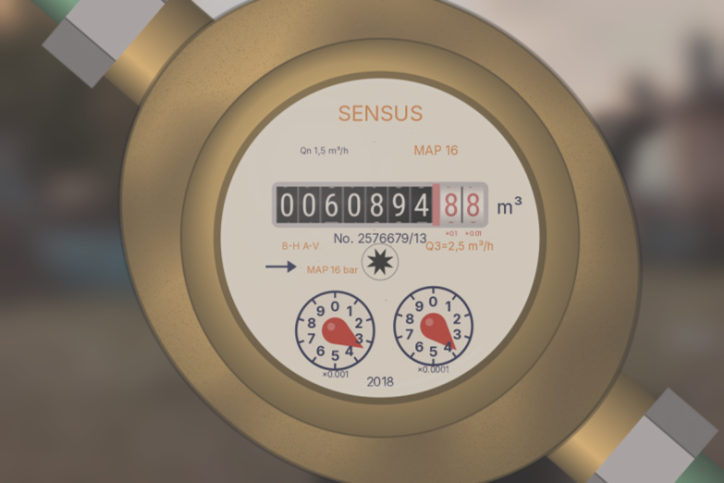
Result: {"value": 60894.8833, "unit": "m³"}
